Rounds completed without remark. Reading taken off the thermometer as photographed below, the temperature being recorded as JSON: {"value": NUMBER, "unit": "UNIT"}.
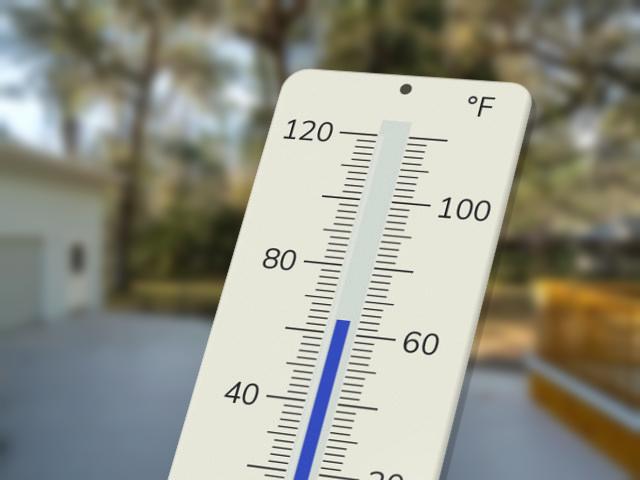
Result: {"value": 64, "unit": "°F"}
